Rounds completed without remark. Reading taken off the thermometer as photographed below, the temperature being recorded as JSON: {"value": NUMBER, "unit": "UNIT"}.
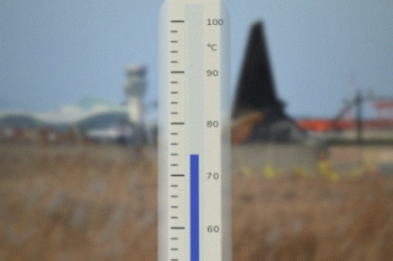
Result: {"value": 74, "unit": "°C"}
